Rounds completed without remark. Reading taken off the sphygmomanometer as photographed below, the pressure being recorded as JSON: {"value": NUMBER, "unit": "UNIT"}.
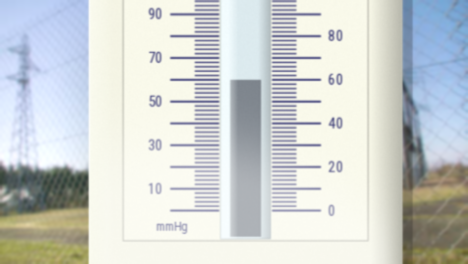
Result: {"value": 60, "unit": "mmHg"}
